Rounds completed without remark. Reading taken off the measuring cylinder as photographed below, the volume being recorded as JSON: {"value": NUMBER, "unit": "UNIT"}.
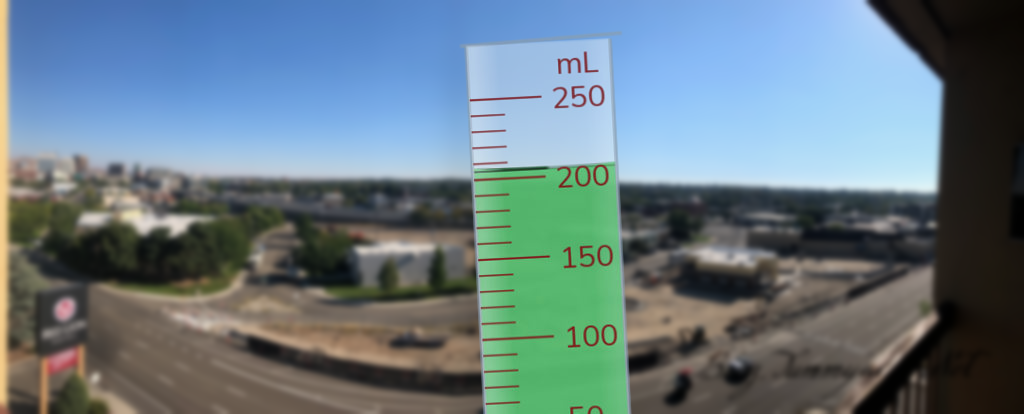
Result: {"value": 205, "unit": "mL"}
